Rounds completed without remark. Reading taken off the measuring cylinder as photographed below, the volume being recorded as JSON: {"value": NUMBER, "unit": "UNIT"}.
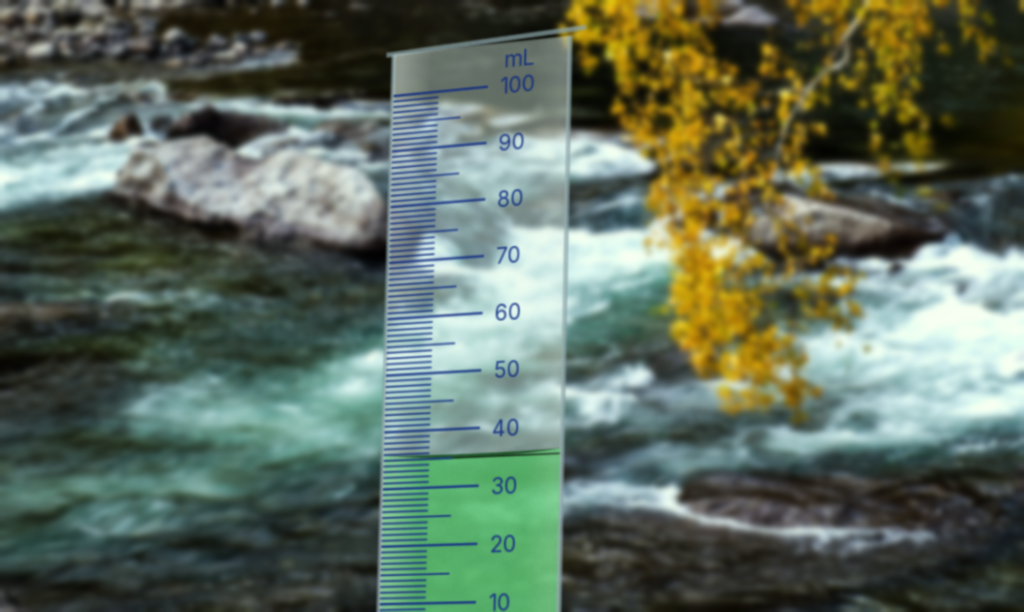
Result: {"value": 35, "unit": "mL"}
